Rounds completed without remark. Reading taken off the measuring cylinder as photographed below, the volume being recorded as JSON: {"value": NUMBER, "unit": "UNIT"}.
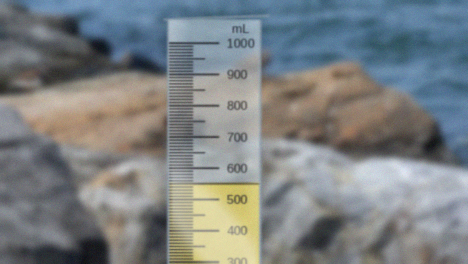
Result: {"value": 550, "unit": "mL"}
